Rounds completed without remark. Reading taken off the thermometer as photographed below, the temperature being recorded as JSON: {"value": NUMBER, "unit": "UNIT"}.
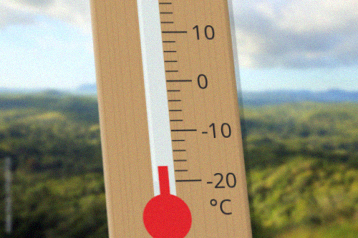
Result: {"value": -17, "unit": "°C"}
